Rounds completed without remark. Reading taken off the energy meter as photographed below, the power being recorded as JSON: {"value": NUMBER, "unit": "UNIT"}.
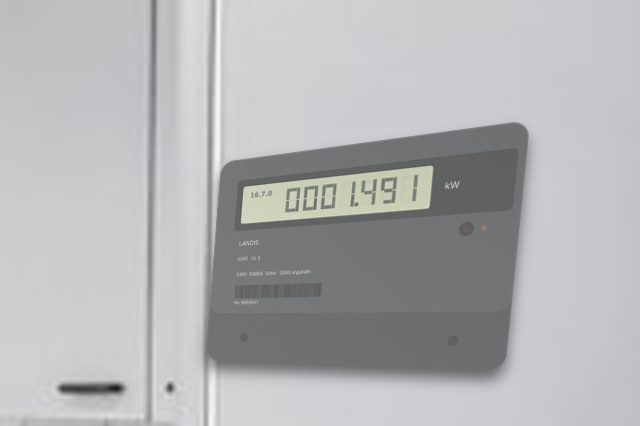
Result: {"value": 1.491, "unit": "kW"}
